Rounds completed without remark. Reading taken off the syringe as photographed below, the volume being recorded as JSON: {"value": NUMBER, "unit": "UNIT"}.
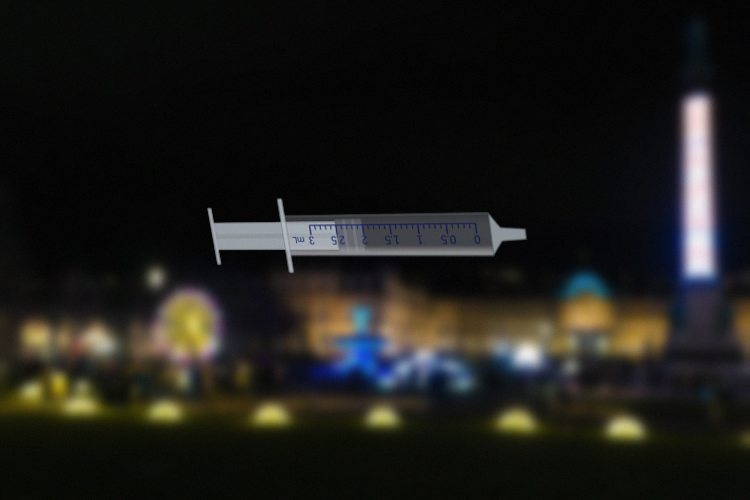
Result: {"value": 2, "unit": "mL"}
